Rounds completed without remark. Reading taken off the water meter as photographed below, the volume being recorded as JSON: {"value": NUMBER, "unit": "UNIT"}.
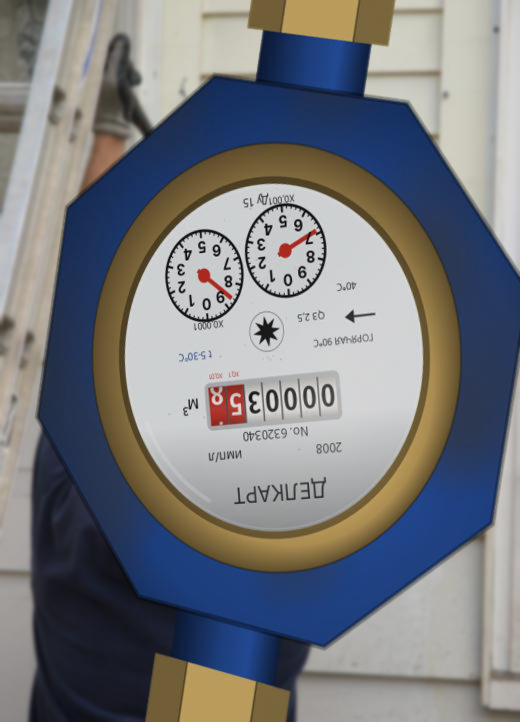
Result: {"value": 3.5768, "unit": "m³"}
